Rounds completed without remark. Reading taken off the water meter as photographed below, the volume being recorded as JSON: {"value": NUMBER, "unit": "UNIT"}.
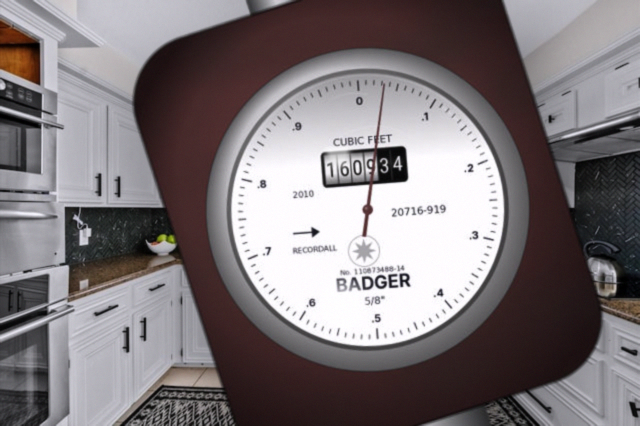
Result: {"value": 160934.03, "unit": "ft³"}
